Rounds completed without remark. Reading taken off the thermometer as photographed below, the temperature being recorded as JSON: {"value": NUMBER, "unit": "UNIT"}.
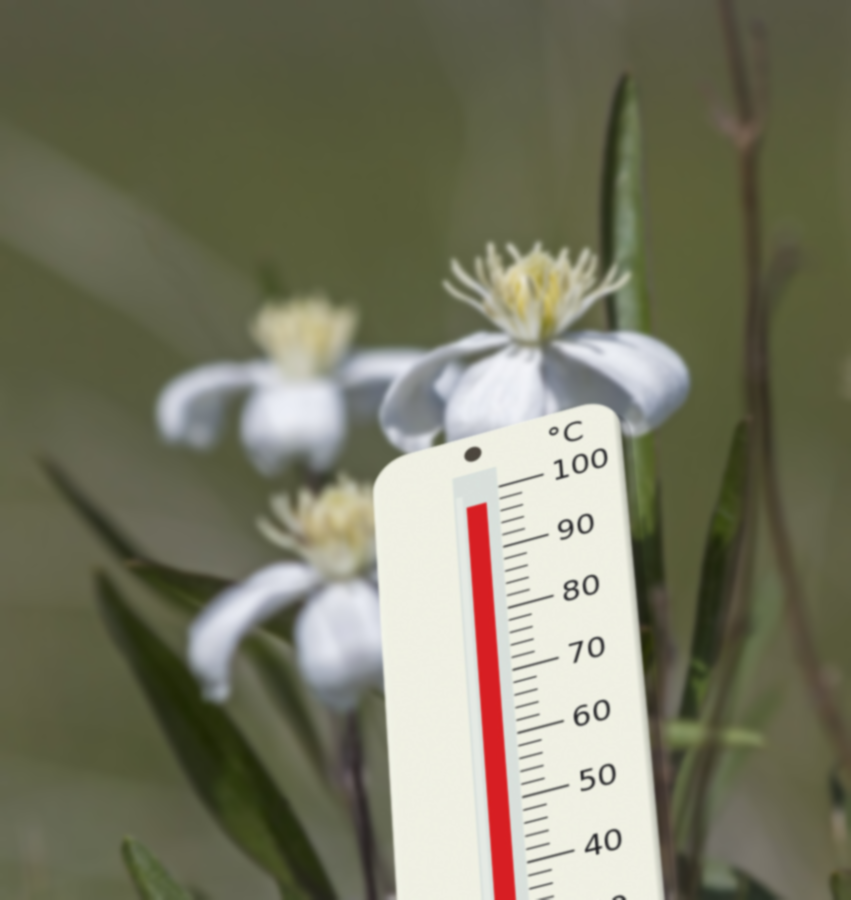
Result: {"value": 98, "unit": "°C"}
